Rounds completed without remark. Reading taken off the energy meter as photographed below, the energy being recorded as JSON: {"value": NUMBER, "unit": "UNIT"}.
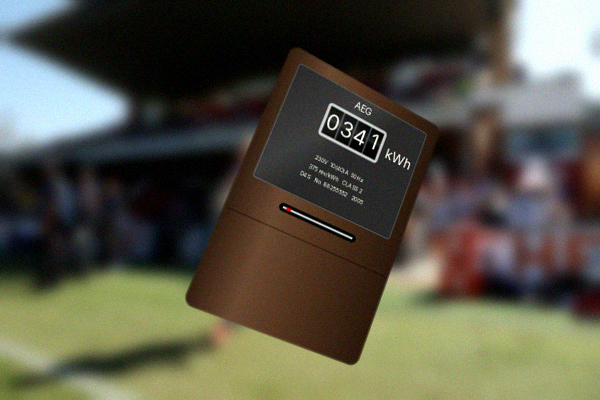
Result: {"value": 341, "unit": "kWh"}
